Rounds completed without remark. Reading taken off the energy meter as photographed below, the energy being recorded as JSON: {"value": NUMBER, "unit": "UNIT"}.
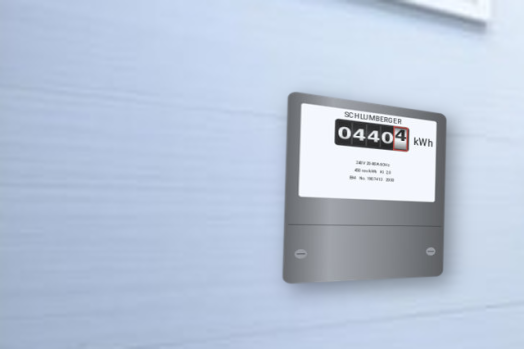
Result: {"value": 440.4, "unit": "kWh"}
